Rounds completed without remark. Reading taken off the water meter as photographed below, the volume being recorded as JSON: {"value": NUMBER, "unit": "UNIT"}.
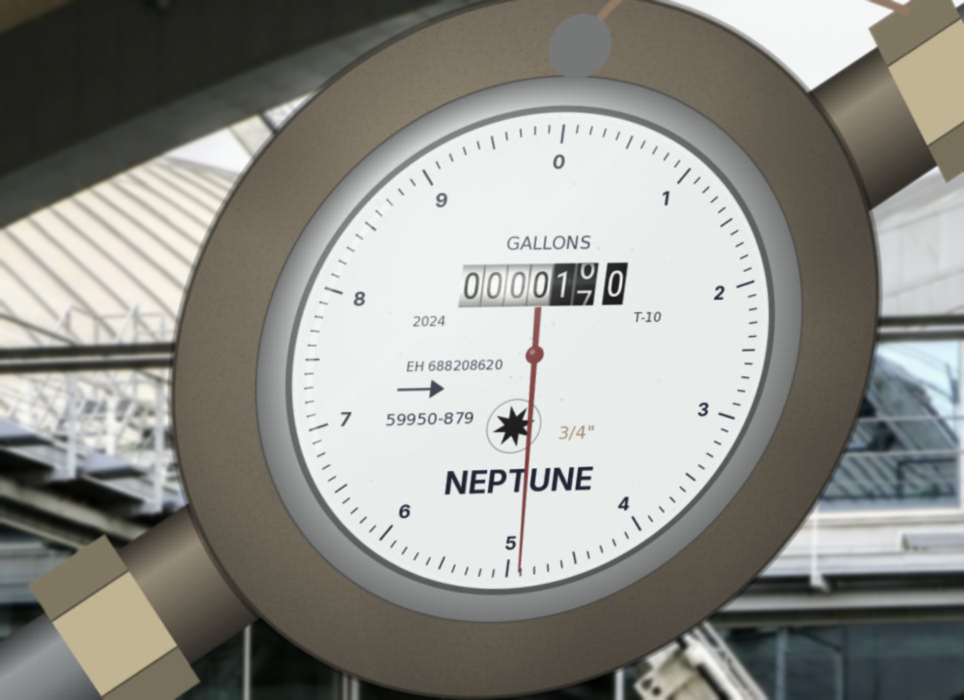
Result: {"value": 164.9, "unit": "gal"}
